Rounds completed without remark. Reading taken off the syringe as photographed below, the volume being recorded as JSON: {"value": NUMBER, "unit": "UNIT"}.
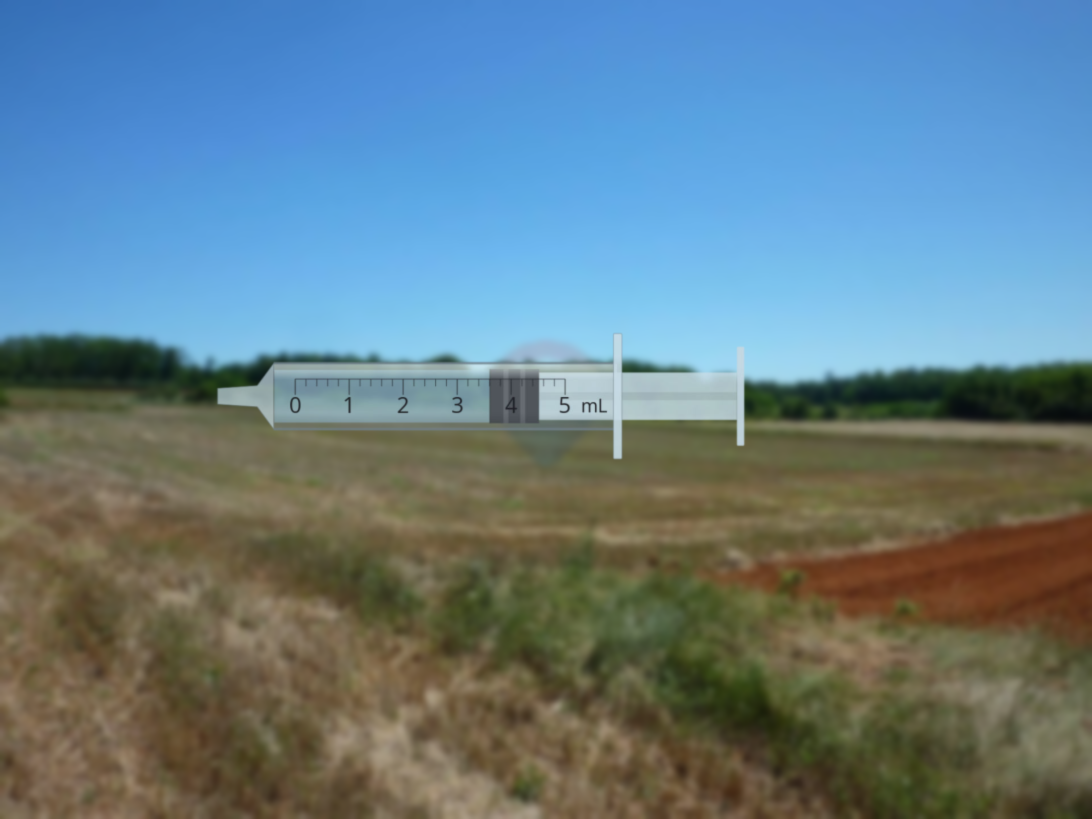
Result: {"value": 3.6, "unit": "mL"}
